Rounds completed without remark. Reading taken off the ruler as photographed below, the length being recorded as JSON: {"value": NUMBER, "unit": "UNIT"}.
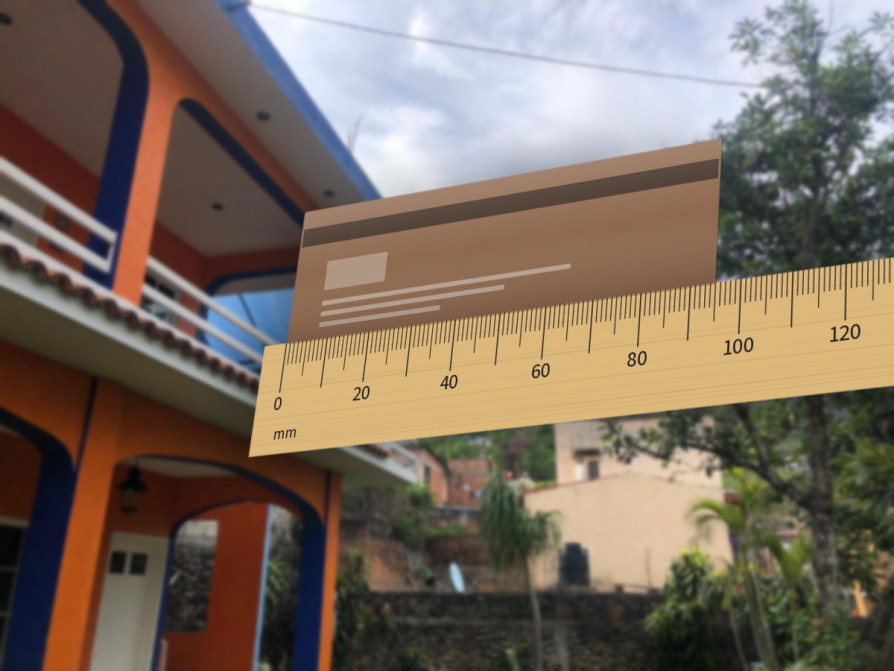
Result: {"value": 95, "unit": "mm"}
